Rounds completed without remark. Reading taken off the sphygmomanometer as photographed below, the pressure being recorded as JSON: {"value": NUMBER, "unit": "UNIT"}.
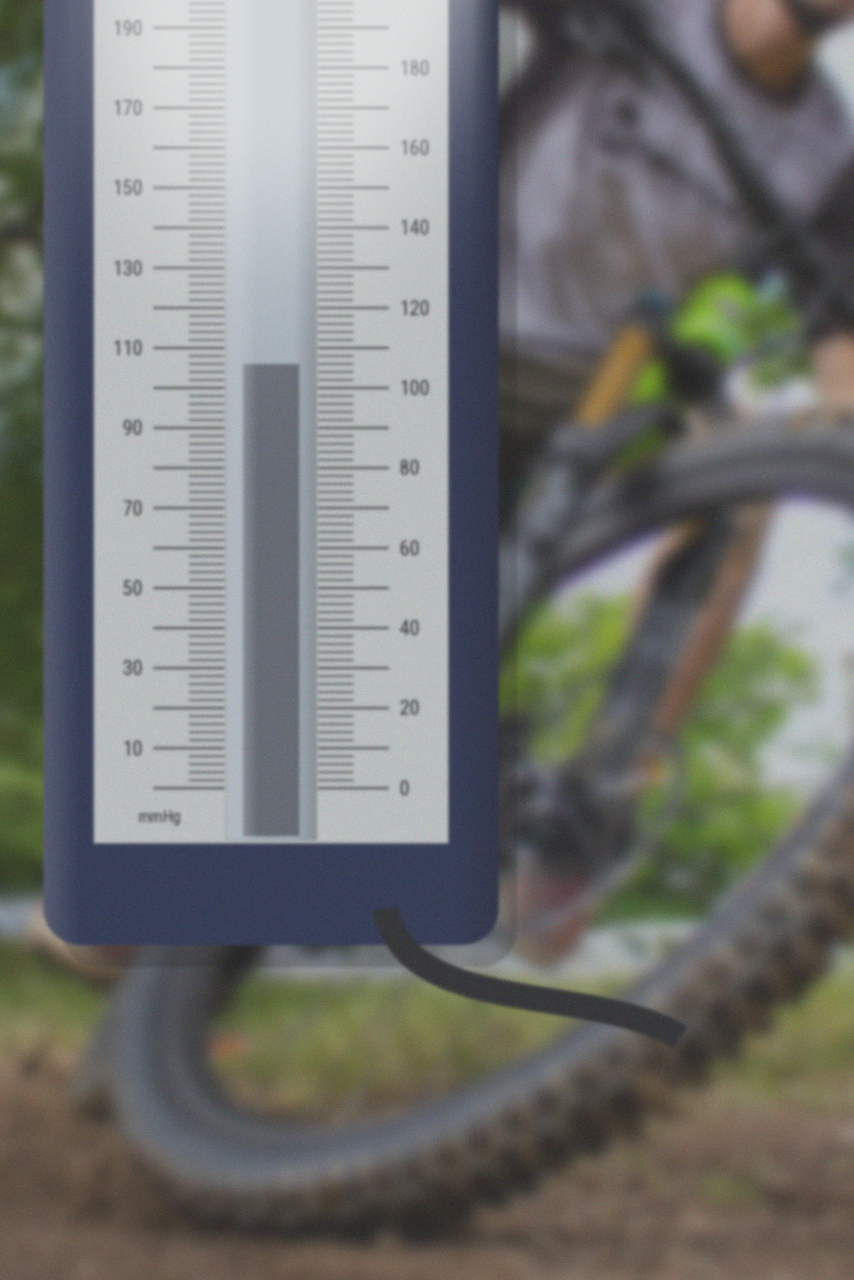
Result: {"value": 106, "unit": "mmHg"}
